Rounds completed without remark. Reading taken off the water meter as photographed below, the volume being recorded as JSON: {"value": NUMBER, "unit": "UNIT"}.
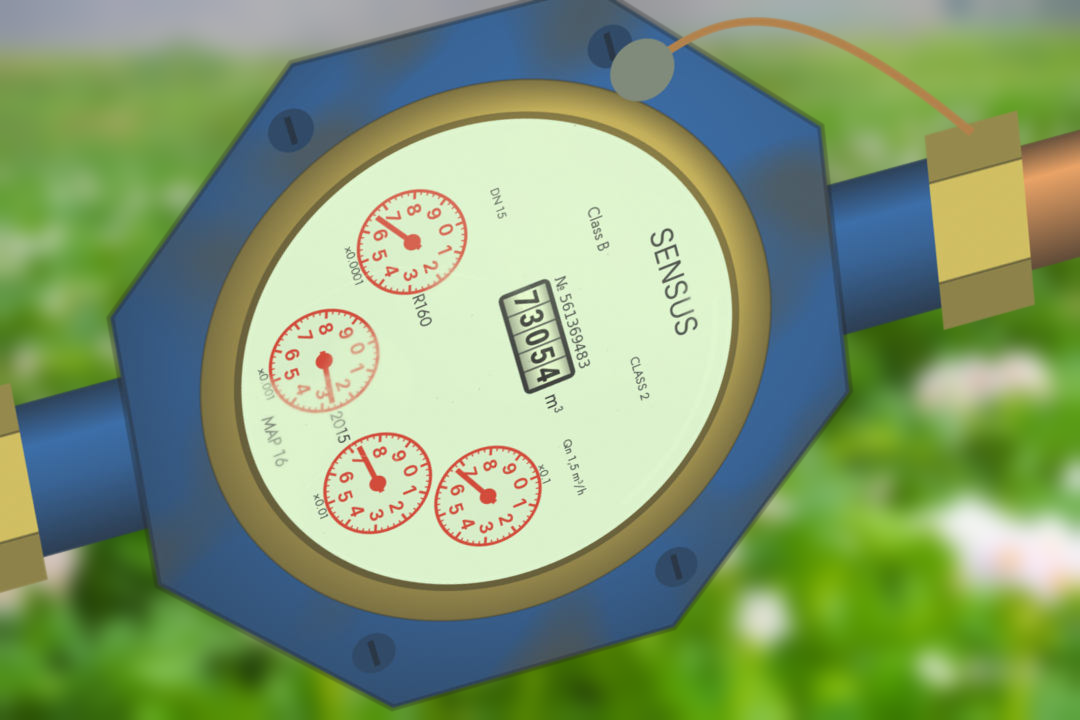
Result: {"value": 73054.6726, "unit": "m³"}
